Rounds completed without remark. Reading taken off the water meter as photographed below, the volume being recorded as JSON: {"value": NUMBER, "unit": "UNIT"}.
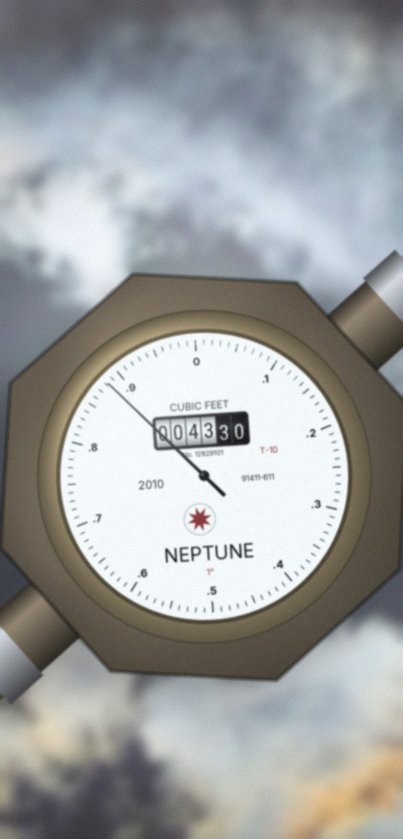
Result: {"value": 4329.88, "unit": "ft³"}
